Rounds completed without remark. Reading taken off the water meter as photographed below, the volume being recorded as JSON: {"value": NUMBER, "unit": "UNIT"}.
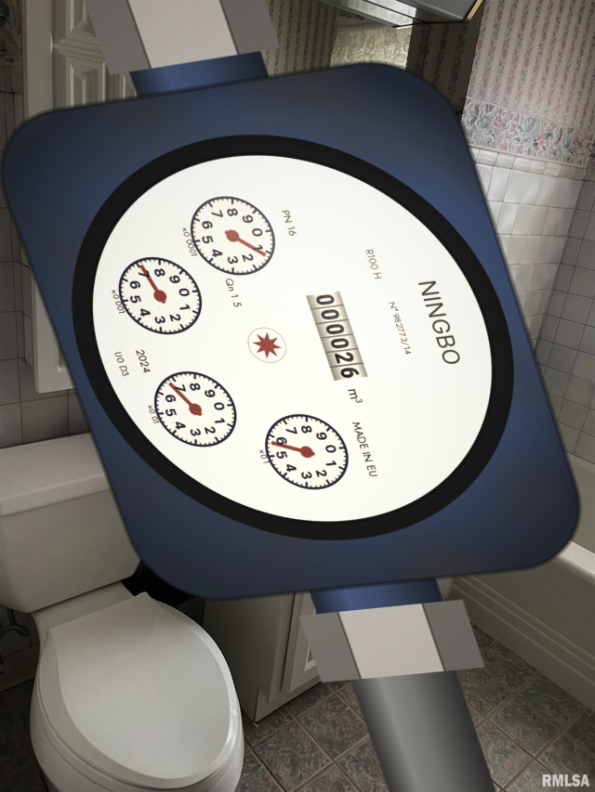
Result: {"value": 26.5671, "unit": "m³"}
